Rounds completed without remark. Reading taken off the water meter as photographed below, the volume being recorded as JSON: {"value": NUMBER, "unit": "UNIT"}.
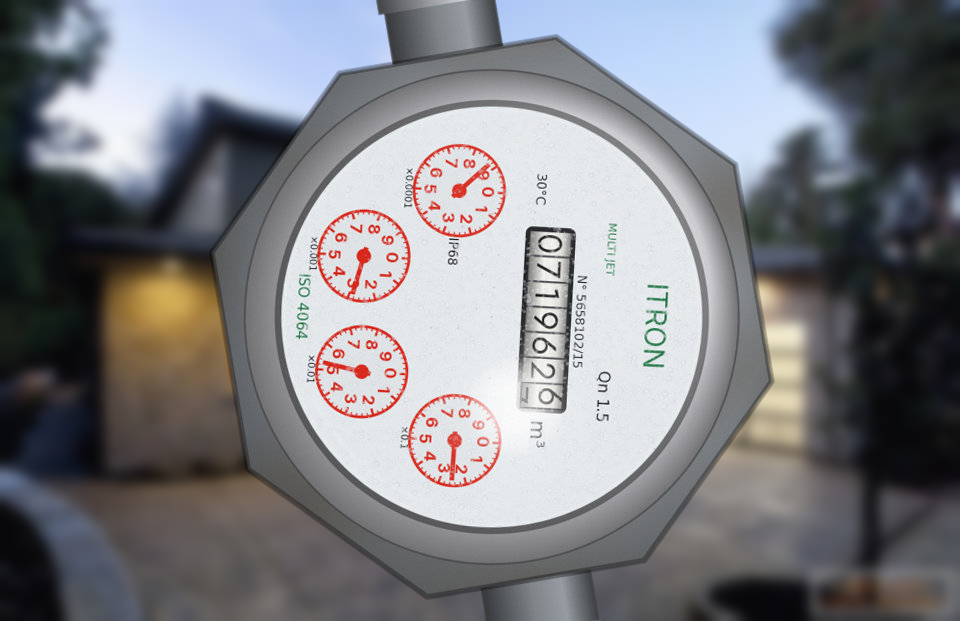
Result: {"value": 719626.2528, "unit": "m³"}
